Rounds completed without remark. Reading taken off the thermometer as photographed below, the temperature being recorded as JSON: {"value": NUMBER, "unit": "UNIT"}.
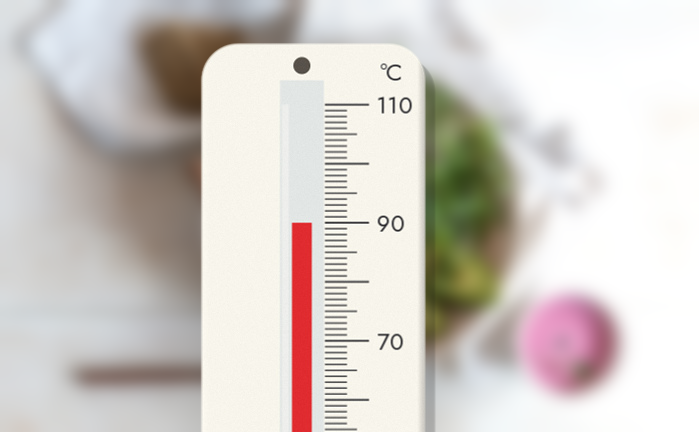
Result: {"value": 90, "unit": "°C"}
